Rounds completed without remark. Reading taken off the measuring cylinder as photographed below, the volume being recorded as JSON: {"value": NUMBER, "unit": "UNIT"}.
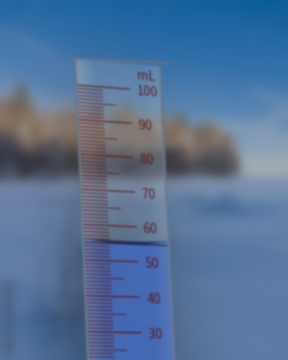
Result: {"value": 55, "unit": "mL"}
